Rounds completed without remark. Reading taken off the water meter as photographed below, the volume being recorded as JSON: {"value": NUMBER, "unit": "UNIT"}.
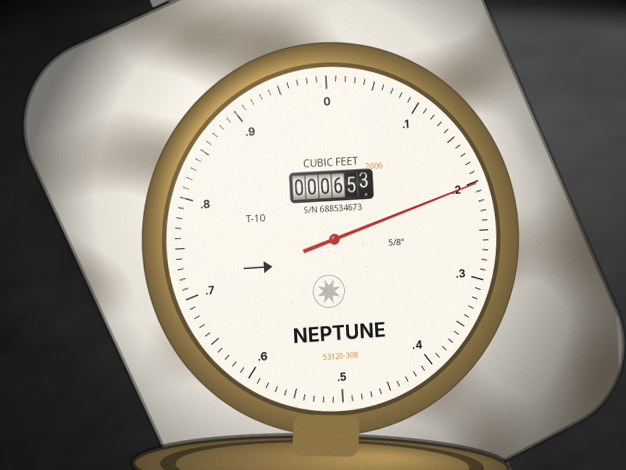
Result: {"value": 653.20, "unit": "ft³"}
